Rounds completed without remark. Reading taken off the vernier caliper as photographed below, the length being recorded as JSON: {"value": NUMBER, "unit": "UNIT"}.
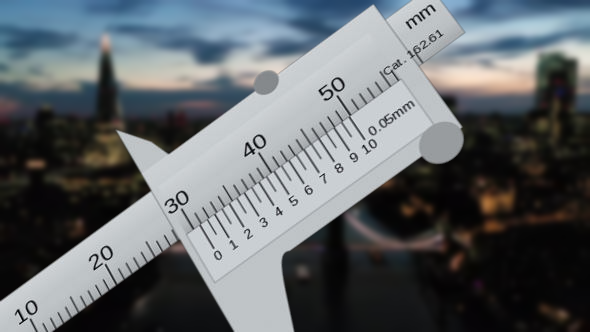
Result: {"value": 30.8, "unit": "mm"}
